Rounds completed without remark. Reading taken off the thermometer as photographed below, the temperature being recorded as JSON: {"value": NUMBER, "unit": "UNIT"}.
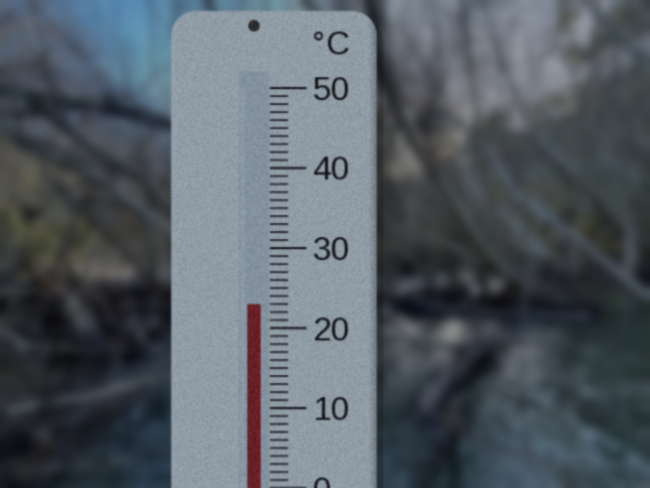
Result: {"value": 23, "unit": "°C"}
